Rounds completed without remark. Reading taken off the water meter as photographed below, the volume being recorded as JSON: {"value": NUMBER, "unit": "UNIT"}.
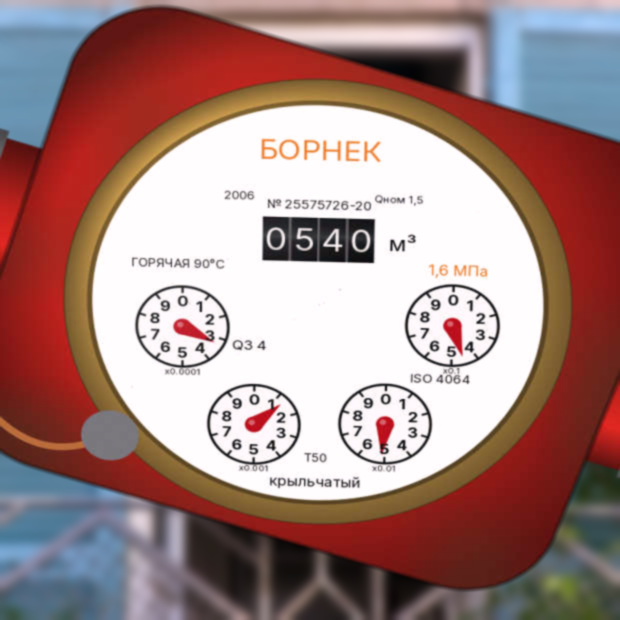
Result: {"value": 540.4513, "unit": "m³"}
